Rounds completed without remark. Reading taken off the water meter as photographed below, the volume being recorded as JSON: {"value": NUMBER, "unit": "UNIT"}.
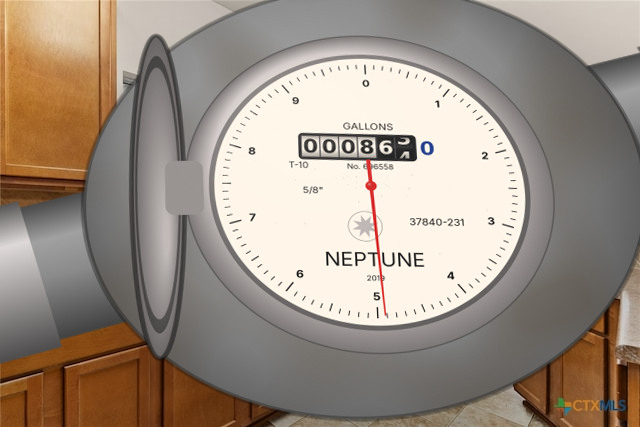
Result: {"value": 8634.9, "unit": "gal"}
